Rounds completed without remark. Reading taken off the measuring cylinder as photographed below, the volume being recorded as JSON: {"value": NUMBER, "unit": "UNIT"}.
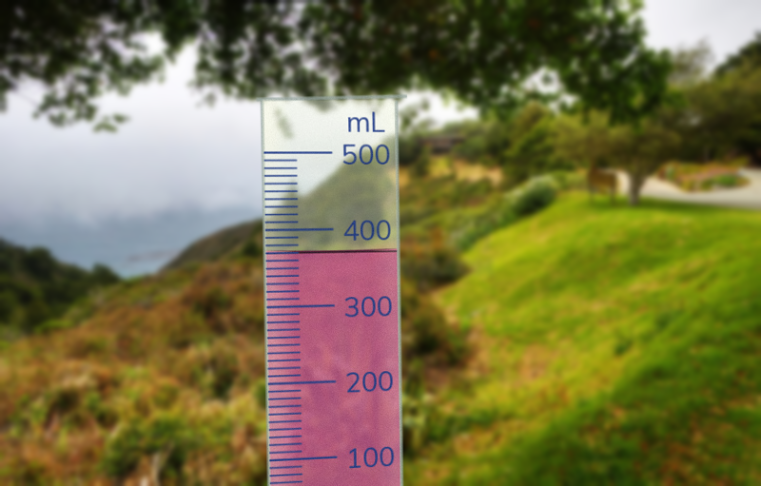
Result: {"value": 370, "unit": "mL"}
